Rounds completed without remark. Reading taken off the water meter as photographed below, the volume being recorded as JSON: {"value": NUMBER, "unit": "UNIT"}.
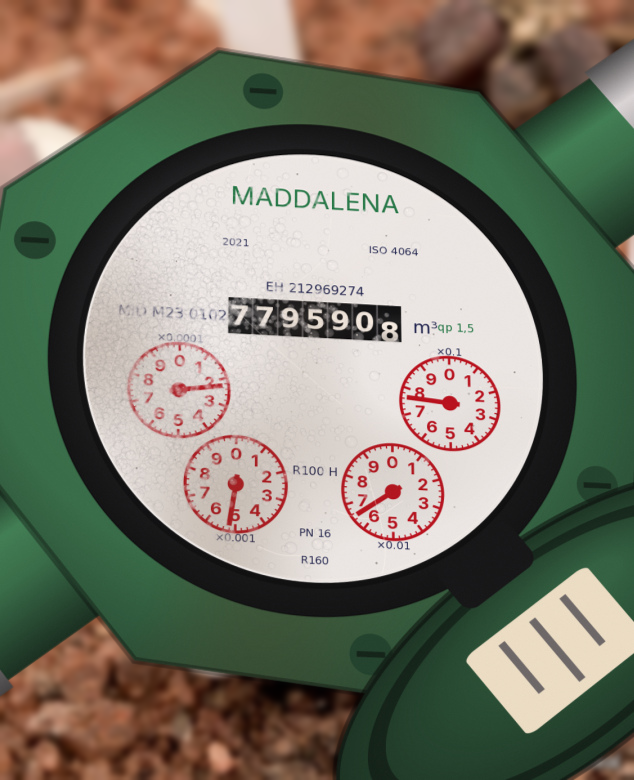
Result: {"value": 7795907.7652, "unit": "m³"}
